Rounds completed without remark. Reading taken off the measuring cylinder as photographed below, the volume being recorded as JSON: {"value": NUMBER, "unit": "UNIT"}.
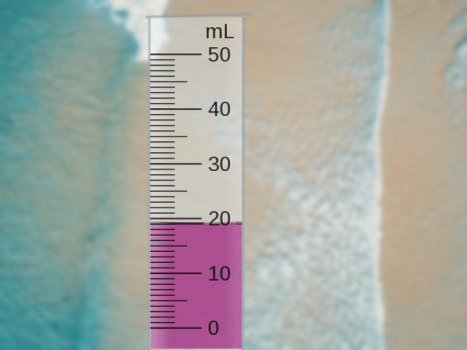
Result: {"value": 19, "unit": "mL"}
